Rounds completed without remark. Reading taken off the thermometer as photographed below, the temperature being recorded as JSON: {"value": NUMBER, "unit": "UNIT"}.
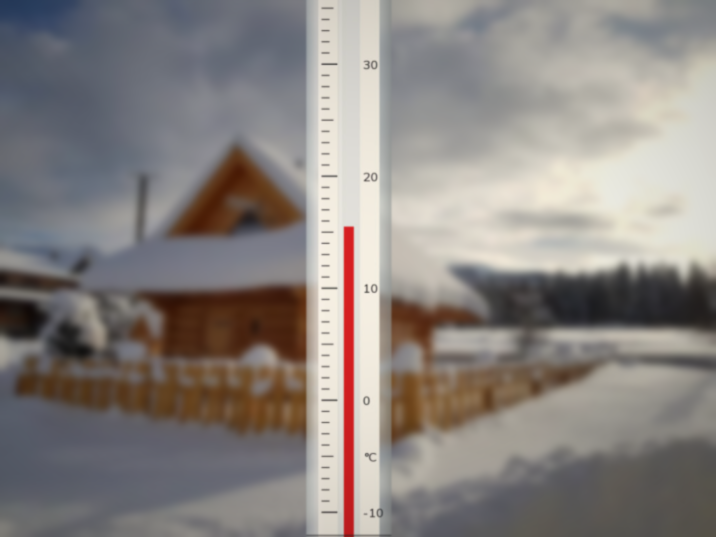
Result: {"value": 15.5, "unit": "°C"}
